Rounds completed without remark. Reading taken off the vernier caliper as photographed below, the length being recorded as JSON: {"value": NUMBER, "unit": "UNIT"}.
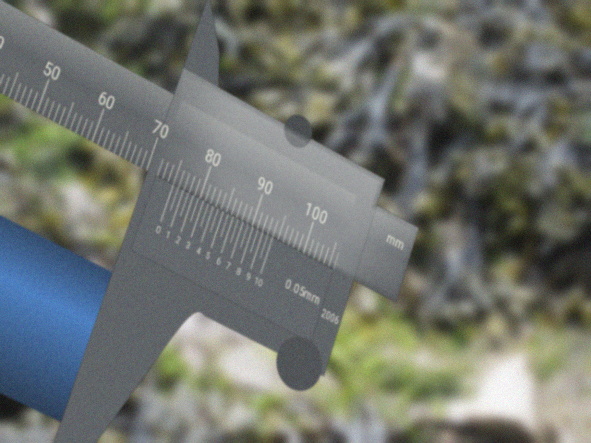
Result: {"value": 75.0, "unit": "mm"}
